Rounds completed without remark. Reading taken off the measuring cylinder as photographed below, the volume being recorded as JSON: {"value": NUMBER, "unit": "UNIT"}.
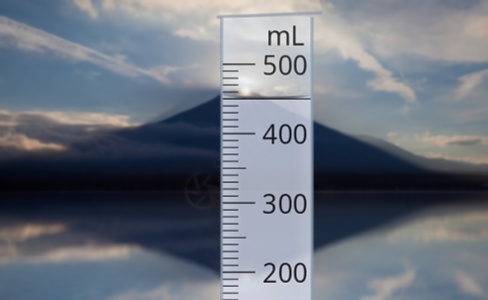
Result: {"value": 450, "unit": "mL"}
